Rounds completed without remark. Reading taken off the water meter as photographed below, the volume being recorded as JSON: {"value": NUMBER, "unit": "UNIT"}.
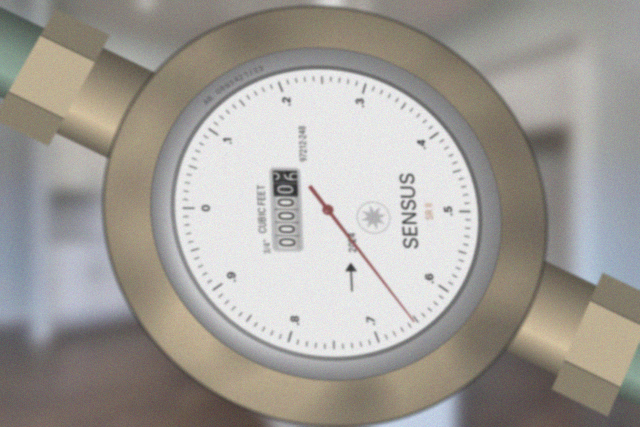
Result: {"value": 5.65, "unit": "ft³"}
